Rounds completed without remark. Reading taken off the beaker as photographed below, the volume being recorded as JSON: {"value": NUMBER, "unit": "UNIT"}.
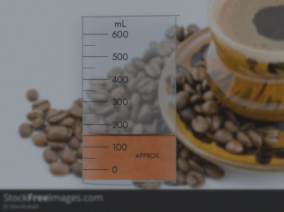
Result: {"value": 150, "unit": "mL"}
